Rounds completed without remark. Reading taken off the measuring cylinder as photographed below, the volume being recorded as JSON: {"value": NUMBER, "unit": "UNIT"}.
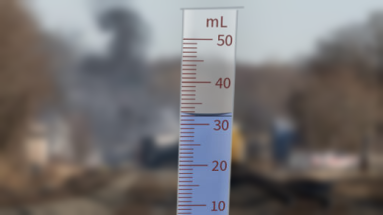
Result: {"value": 32, "unit": "mL"}
